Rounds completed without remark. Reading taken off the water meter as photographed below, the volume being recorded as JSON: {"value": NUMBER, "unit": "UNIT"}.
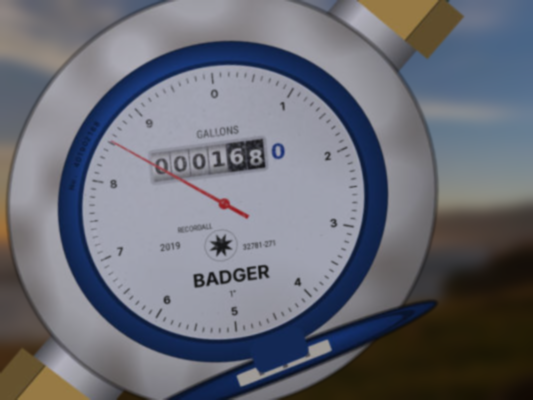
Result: {"value": 1678.5, "unit": "gal"}
